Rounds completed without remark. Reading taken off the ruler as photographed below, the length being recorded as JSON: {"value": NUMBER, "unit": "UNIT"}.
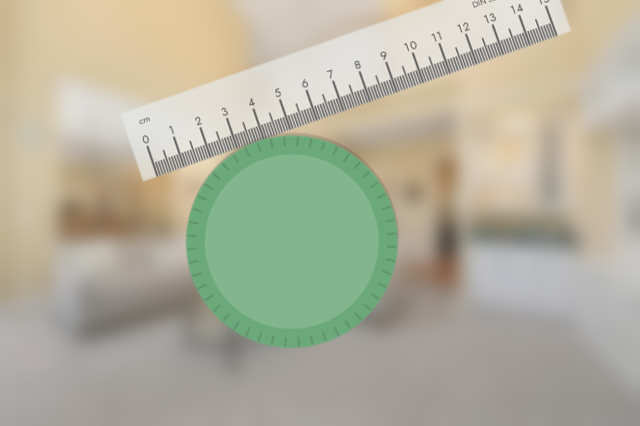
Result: {"value": 7.5, "unit": "cm"}
